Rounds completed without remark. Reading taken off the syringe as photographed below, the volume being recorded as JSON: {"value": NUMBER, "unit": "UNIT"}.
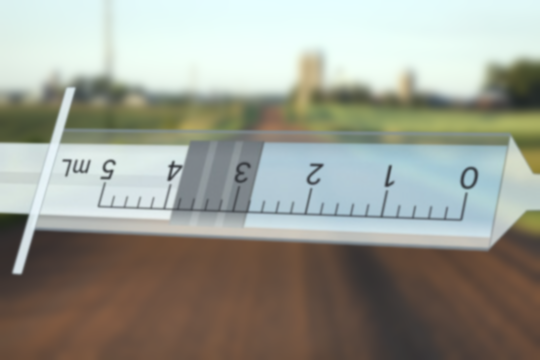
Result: {"value": 2.8, "unit": "mL"}
